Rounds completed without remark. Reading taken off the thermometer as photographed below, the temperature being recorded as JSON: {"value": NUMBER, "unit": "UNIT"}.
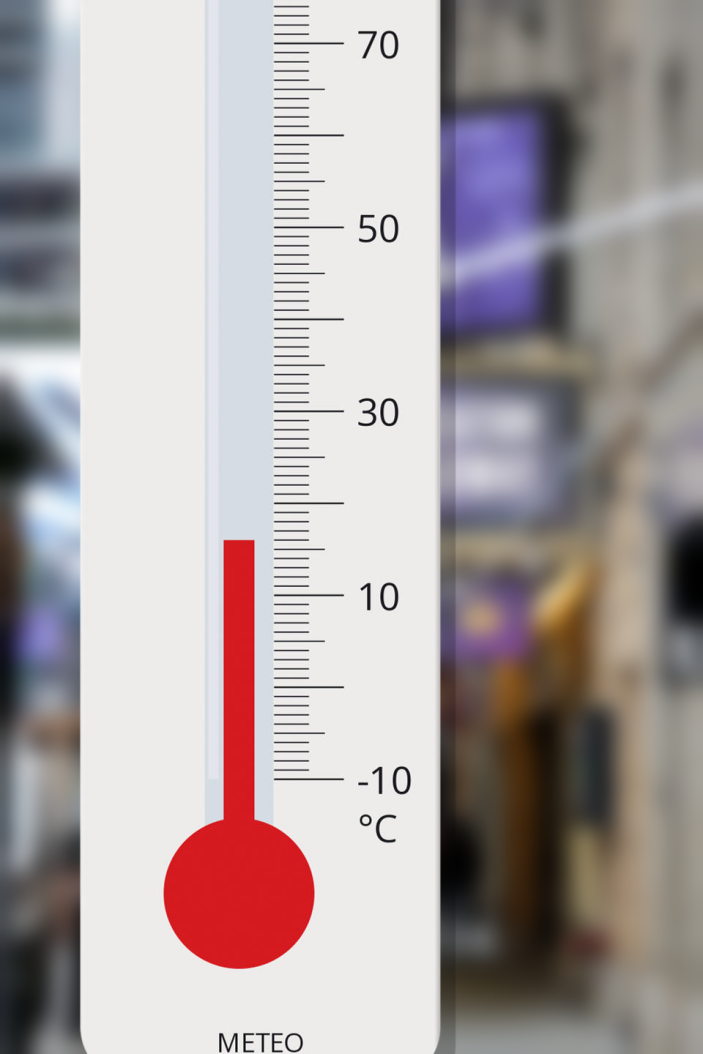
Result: {"value": 16, "unit": "°C"}
